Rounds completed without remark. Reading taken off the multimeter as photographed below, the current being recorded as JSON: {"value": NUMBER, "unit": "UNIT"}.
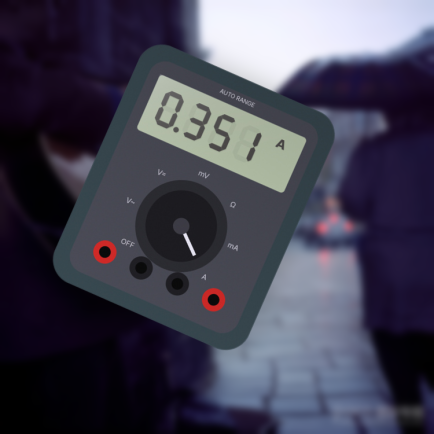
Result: {"value": 0.351, "unit": "A"}
